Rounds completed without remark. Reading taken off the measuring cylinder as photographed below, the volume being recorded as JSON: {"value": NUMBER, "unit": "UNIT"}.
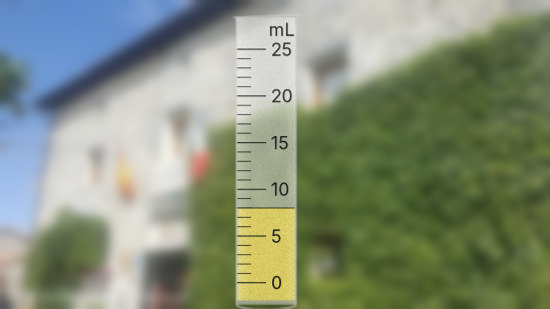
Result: {"value": 8, "unit": "mL"}
